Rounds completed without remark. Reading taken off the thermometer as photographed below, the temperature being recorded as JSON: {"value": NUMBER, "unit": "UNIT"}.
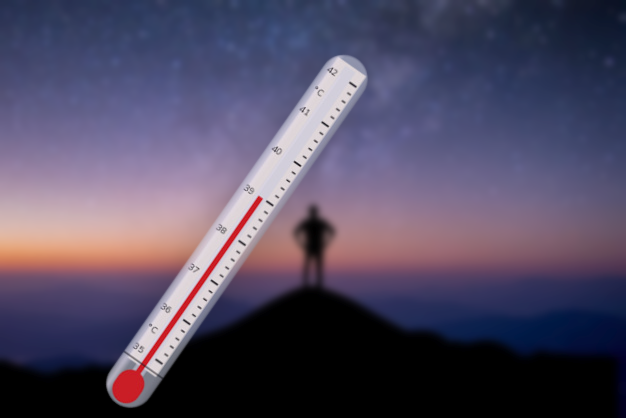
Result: {"value": 39, "unit": "°C"}
